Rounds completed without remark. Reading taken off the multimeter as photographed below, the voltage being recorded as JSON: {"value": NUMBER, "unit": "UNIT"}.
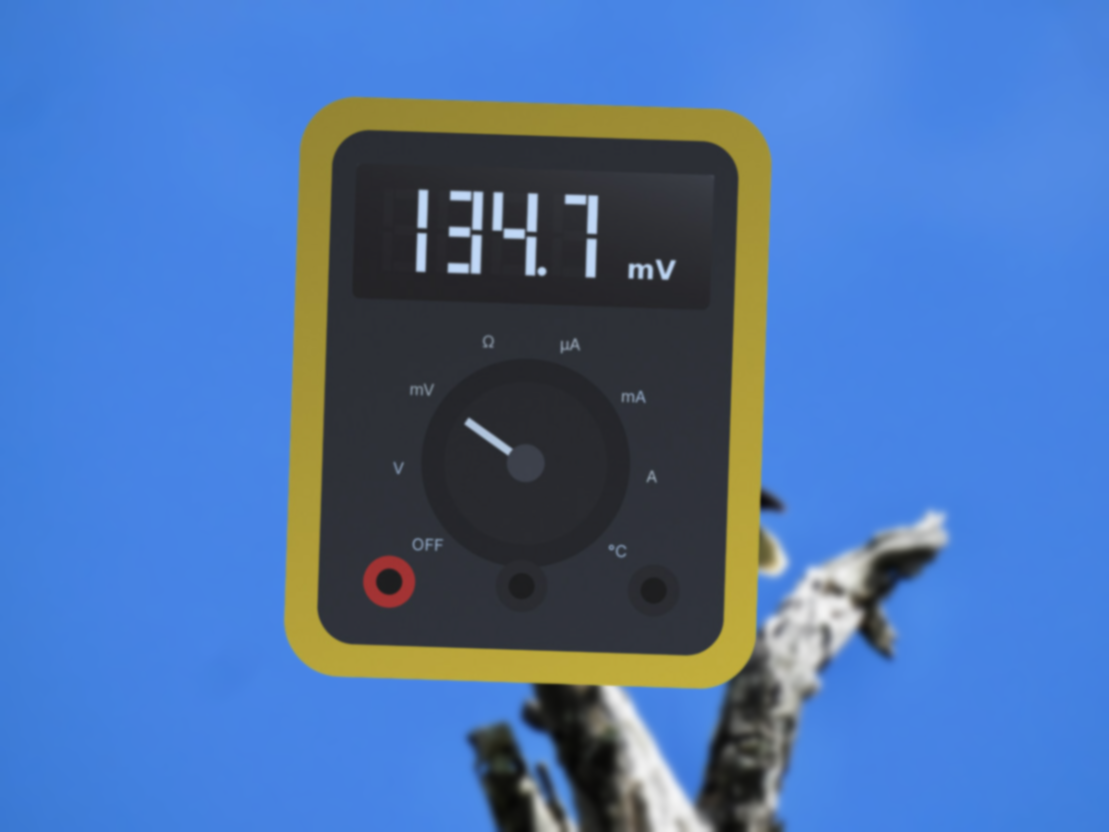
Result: {"value": 134.7, "unit": "mV"}
